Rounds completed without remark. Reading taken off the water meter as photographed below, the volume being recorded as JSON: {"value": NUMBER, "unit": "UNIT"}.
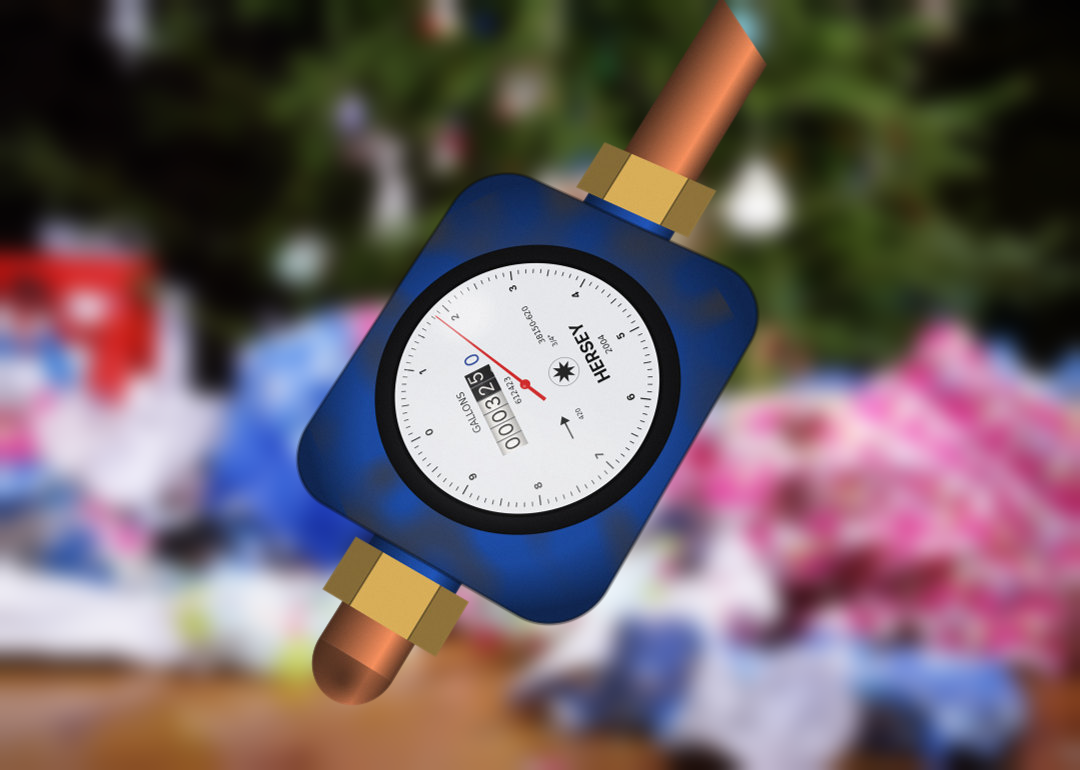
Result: {"value": 3251.8, "unit": "gal"}
